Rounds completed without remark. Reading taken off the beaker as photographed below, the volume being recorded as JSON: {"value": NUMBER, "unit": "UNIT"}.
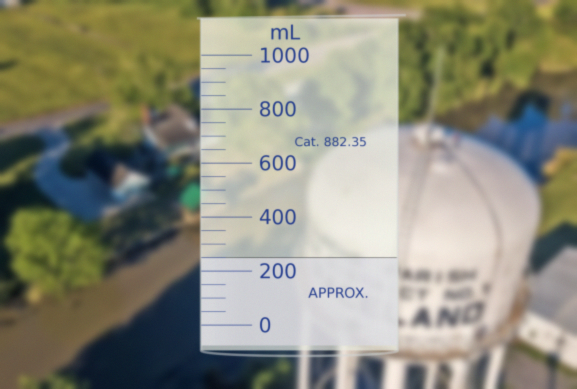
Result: {"value": 250, "unit": "mL"}
